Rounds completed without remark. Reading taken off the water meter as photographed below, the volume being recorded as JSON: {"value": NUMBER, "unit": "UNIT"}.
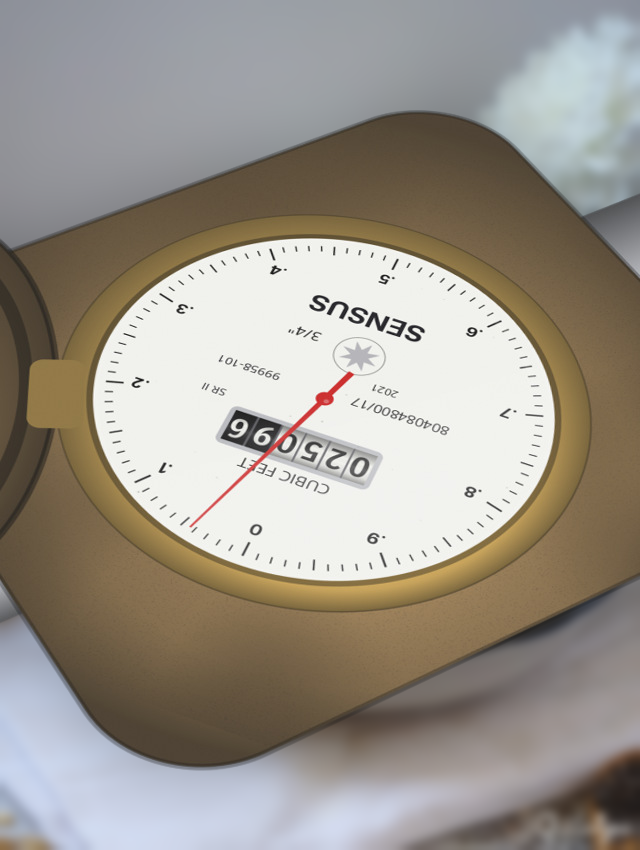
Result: {"value": 25096.04, "unit": "ft³"}
